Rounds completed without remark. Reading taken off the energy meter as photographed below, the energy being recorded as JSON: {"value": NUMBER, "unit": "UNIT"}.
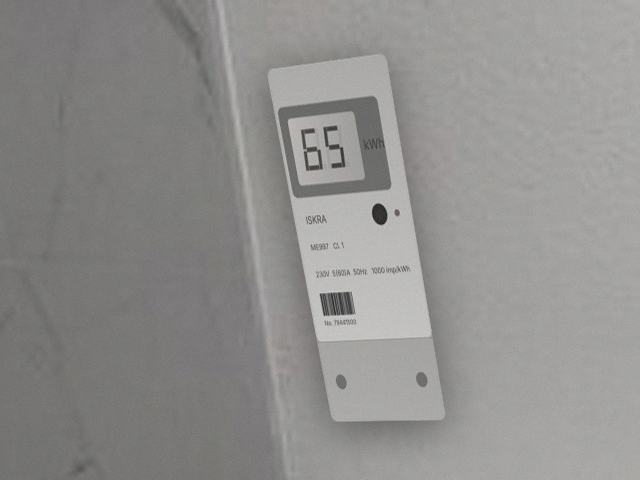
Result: {"value": 65, "unit": "kWh"}
